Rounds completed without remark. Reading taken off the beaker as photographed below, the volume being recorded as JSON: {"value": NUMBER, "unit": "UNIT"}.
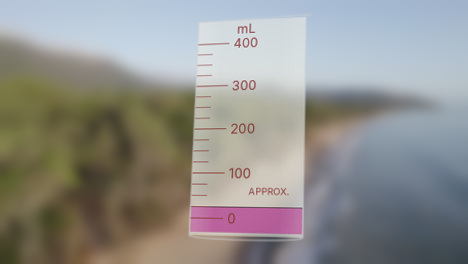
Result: {"value": 25, "unit": "mL"}
